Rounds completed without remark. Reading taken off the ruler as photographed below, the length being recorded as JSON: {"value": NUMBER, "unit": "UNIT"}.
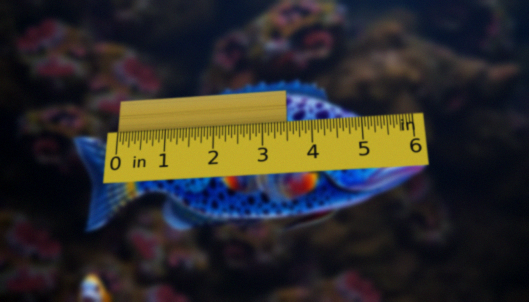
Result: {"value": 3.5, "unit": "in"}
